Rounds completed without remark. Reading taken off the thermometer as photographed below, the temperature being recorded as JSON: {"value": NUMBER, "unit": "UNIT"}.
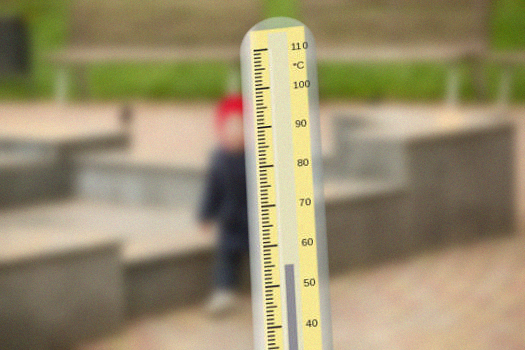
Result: {"value": 55, "unit": "°C"}
